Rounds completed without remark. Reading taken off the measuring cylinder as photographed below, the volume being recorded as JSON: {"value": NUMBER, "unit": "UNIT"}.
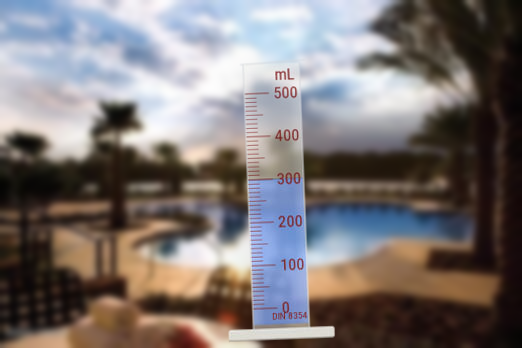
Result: {"value": 300, "unit": "mL"}
